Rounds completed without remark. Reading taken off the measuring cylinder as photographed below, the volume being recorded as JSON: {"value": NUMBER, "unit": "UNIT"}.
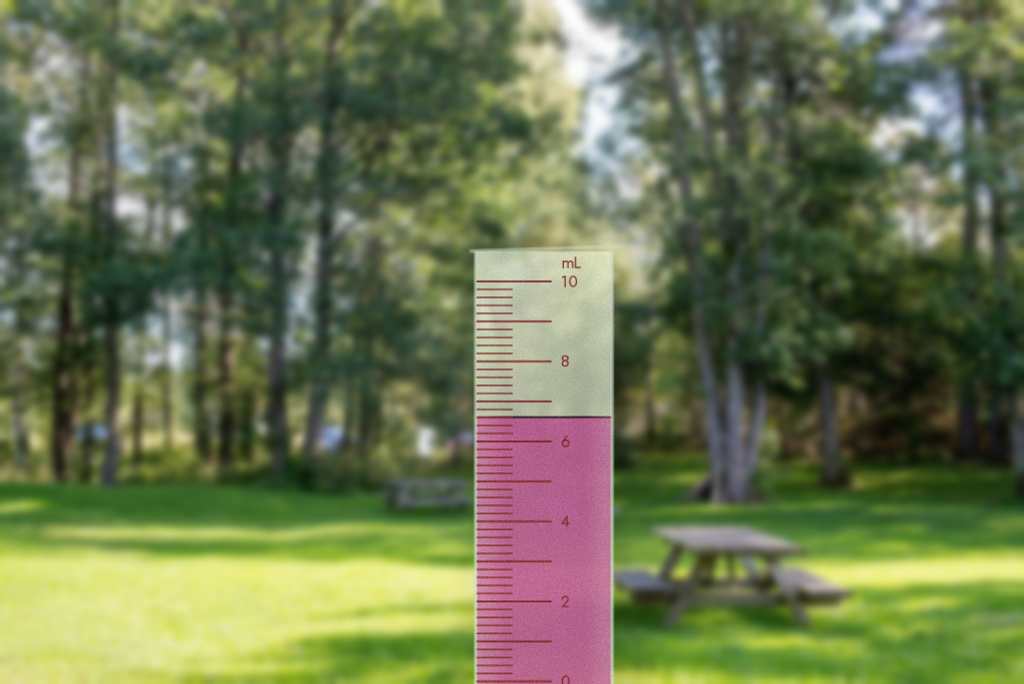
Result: {"value": 6.6, "unit": "mL"}
